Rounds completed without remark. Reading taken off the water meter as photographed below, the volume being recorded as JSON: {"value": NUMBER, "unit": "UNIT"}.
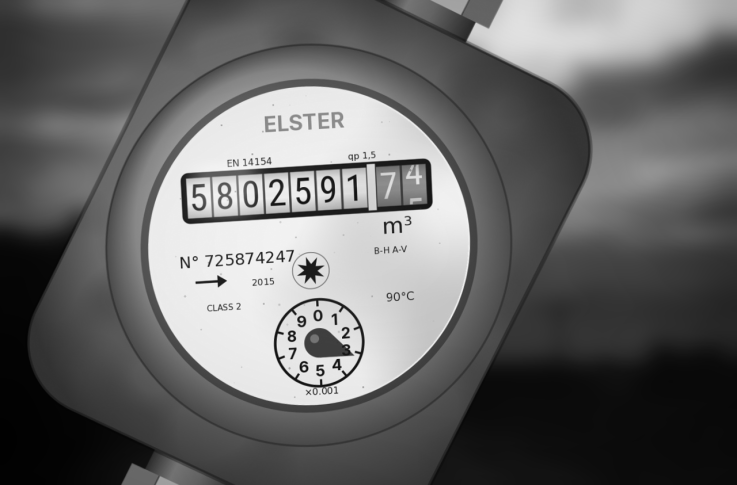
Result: {"value": 5802591.743, "unit": "m³"}
